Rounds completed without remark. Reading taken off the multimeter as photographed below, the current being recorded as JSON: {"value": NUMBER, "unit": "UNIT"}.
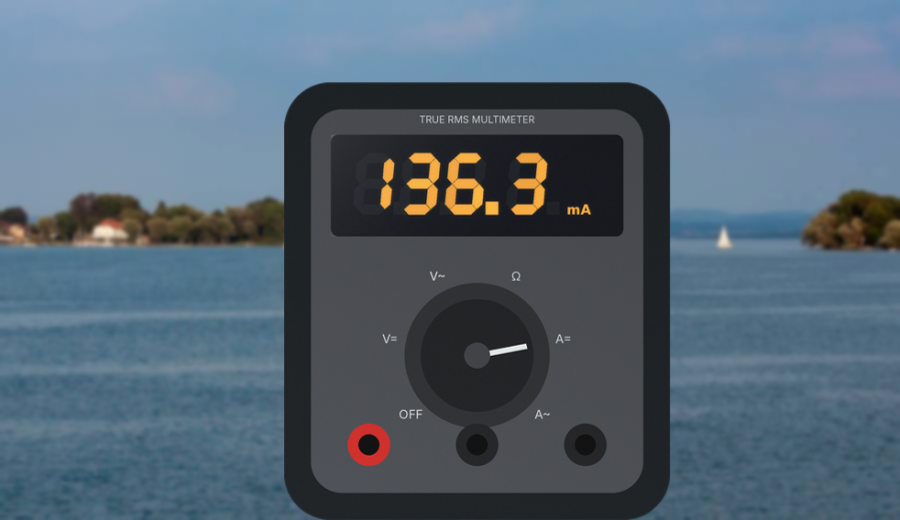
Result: {"value": 136.3, "unit": "mA"}
